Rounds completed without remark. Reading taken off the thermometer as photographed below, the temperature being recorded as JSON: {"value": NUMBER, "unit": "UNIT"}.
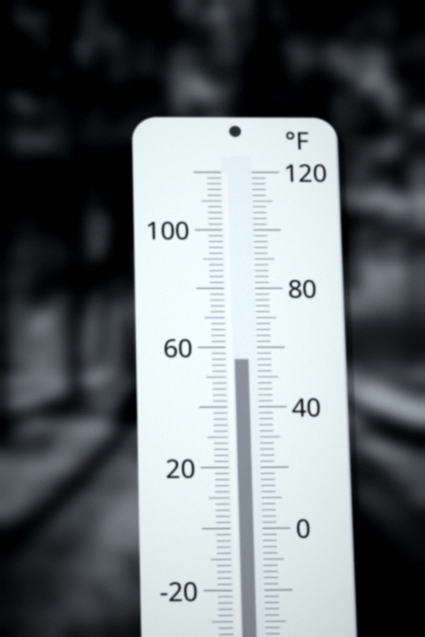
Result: {"value": 56, "unit": "°F"}
